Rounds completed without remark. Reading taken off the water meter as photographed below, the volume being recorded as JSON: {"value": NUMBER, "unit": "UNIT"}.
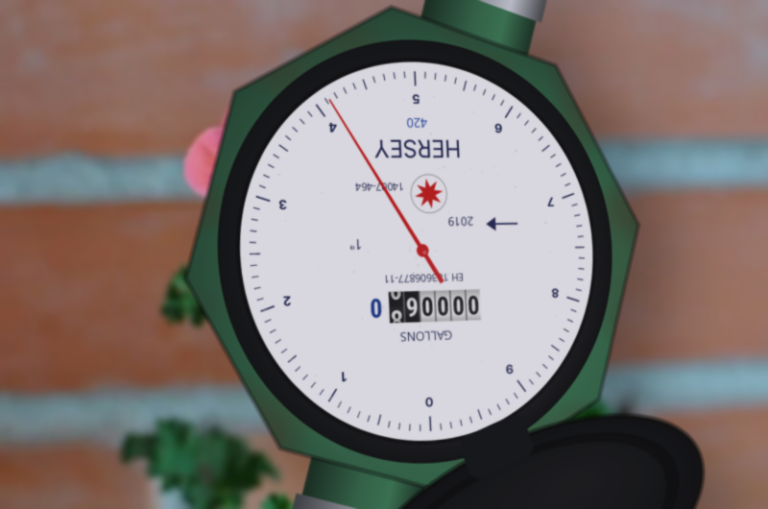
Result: {"value": 684.1, "unit": "gal"}
